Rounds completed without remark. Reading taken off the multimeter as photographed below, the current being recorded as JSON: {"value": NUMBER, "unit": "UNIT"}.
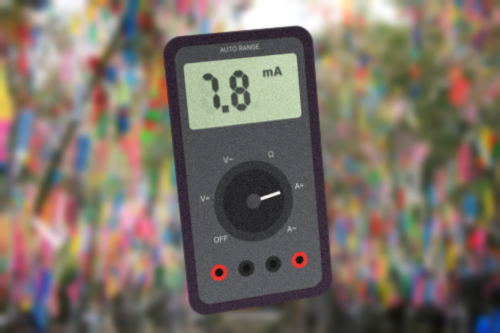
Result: {"value": 7.8, "unit": "mA"}
